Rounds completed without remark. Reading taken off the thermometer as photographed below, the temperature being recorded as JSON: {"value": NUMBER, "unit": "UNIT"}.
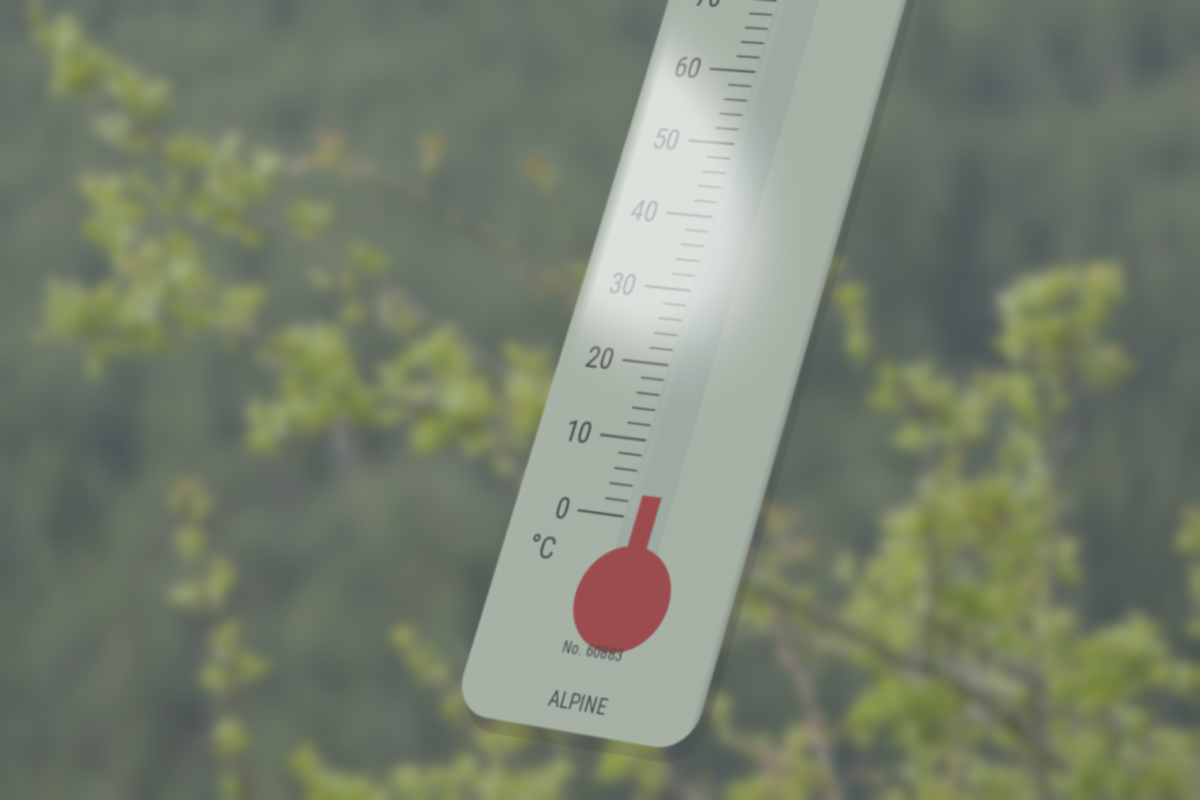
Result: {"value": 3, "unit": "°C"}
